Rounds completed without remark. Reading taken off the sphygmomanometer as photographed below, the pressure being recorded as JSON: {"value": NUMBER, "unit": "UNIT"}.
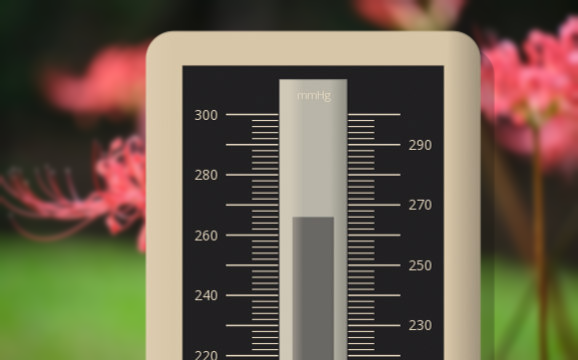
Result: {"value": 266, "unit": "mmHg"}
